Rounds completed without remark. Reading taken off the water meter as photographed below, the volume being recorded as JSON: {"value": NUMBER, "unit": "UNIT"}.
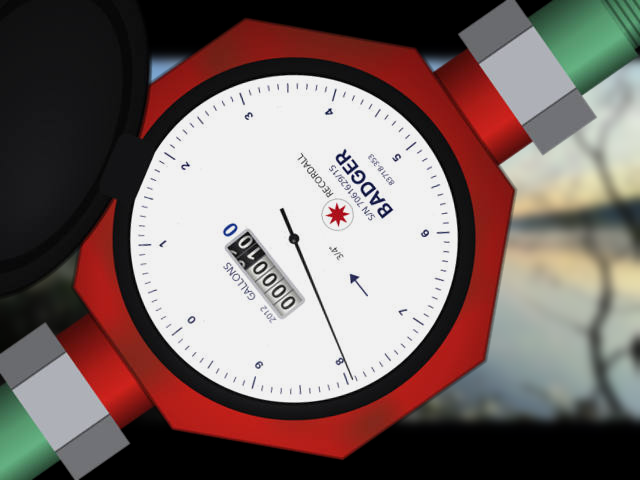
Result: {"value": 97.9, "unit": "gal"}
